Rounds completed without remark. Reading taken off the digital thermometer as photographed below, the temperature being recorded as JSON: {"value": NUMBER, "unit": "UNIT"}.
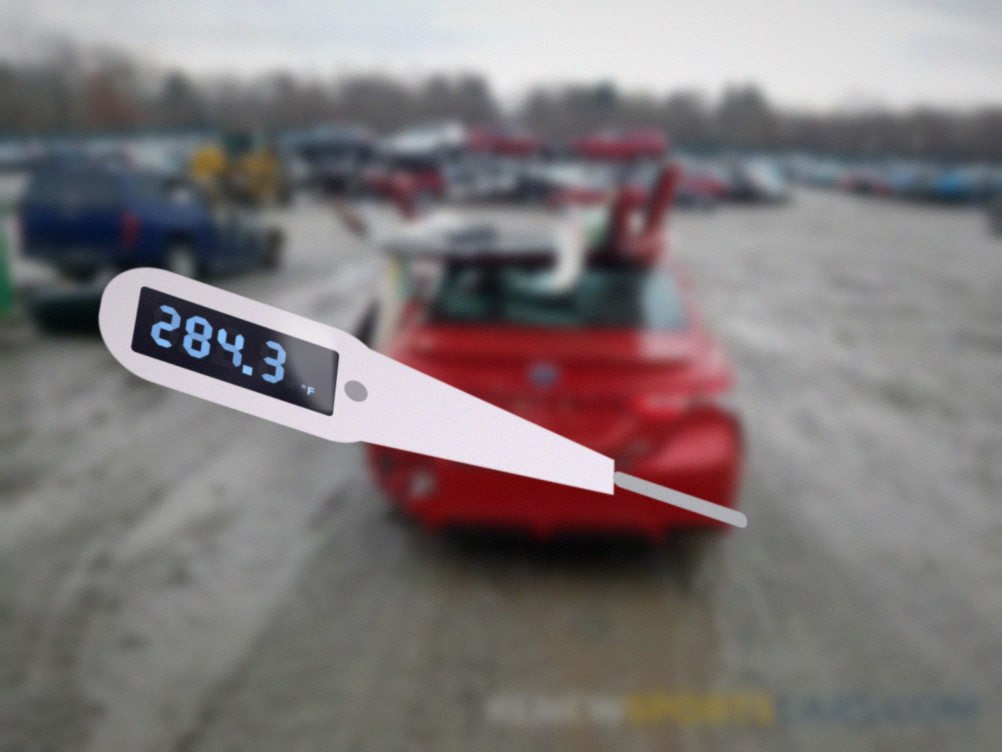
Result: {"value": 284.3, "unit": "°F"}
